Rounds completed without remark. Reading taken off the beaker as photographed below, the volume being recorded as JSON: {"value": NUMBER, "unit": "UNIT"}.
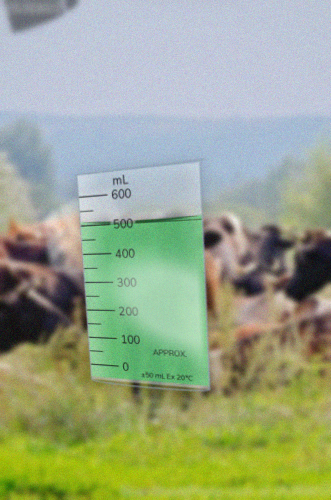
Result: {"value": 500, "unit": "mL"}
